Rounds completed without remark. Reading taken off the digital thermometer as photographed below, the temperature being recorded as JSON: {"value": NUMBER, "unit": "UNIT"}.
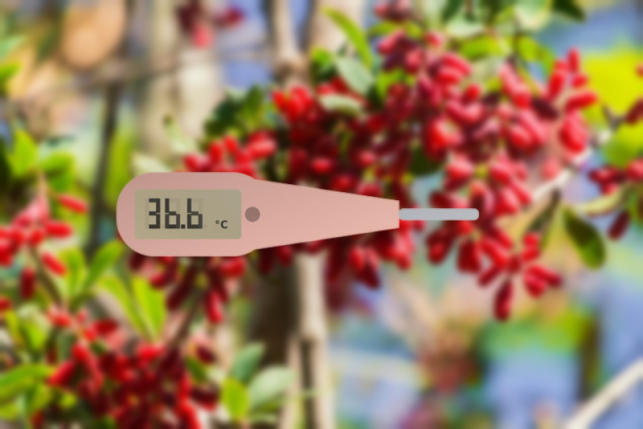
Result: {"value": 36.6, "unit": "°C"}
